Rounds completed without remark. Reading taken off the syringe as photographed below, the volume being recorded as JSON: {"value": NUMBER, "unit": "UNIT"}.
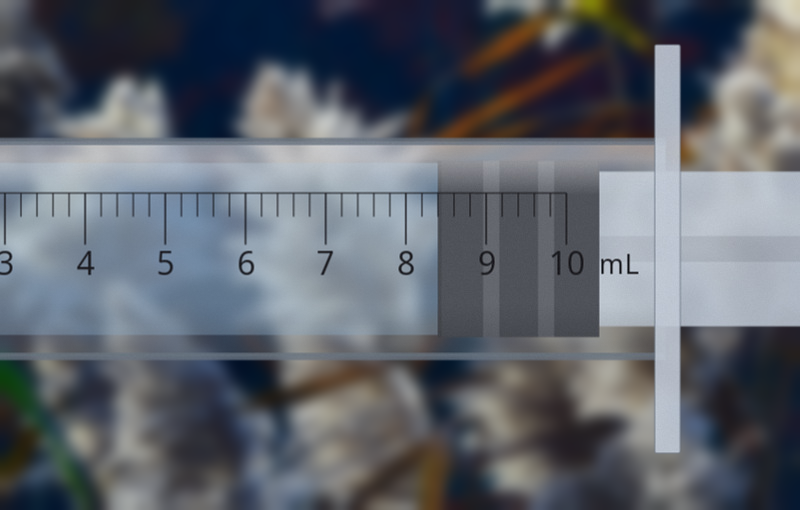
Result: {"value": 8.4, "unit": "mL"}
